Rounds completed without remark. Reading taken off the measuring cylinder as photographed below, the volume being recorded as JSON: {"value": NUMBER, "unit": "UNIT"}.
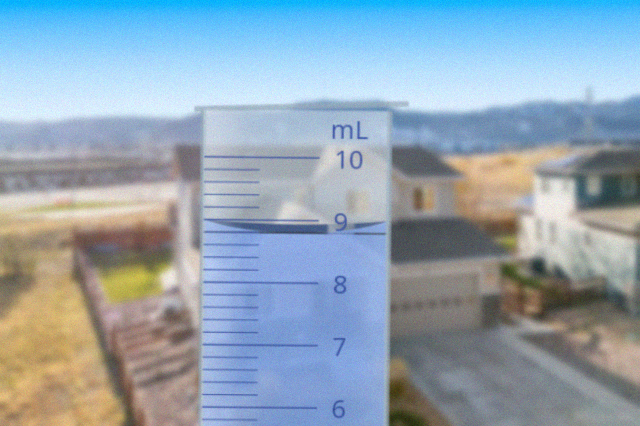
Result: {"value": 8.8, "unit": "mL"}
